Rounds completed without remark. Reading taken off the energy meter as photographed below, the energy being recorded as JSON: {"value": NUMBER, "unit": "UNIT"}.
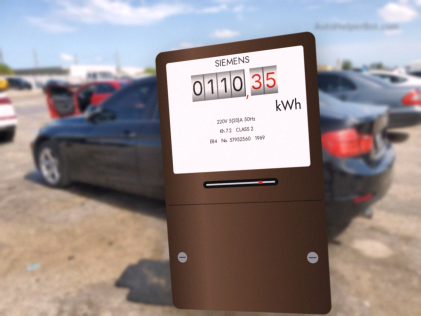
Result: {"value": 110.35, "unit": "kWh"}
